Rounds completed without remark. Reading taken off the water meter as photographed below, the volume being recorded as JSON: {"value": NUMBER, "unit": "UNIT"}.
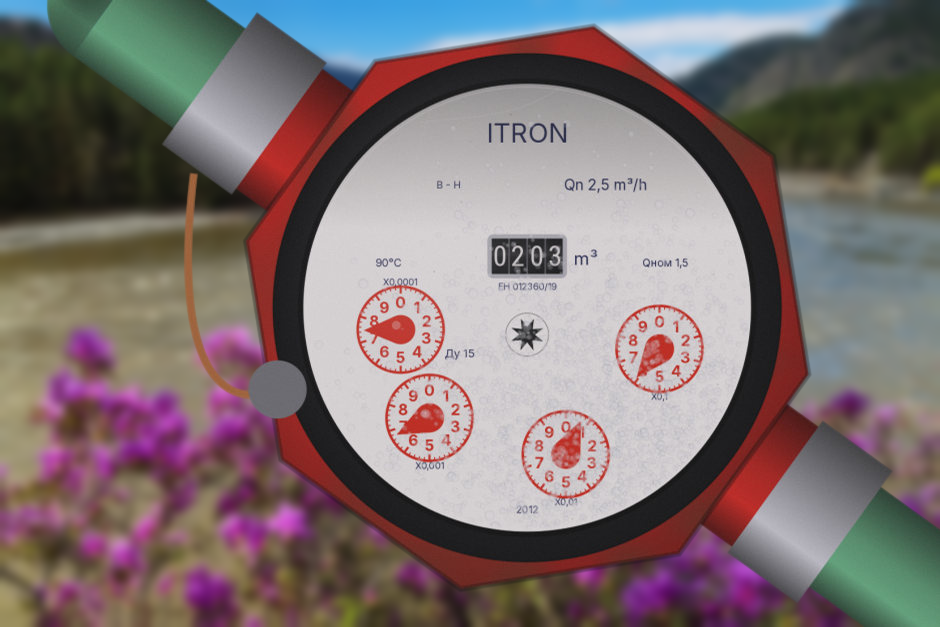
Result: {"value": 203.6067, "unit": "m³"}
